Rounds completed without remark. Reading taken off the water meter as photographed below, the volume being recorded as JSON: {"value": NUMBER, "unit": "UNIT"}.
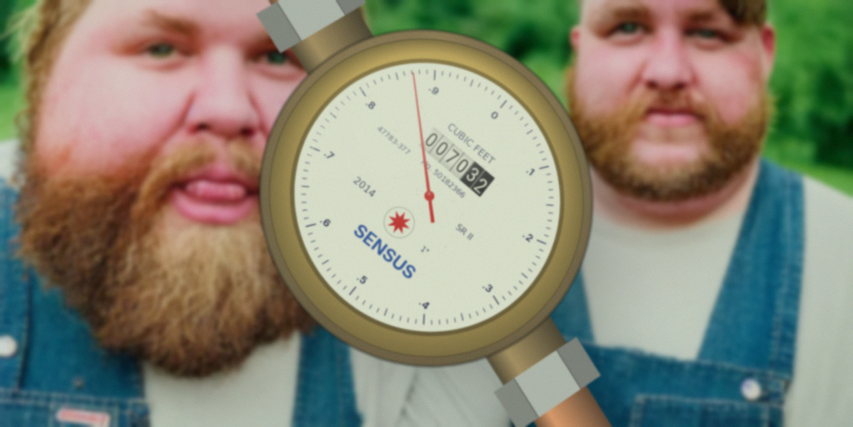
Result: {"value": 7031.87, "unit": "ft³"}
